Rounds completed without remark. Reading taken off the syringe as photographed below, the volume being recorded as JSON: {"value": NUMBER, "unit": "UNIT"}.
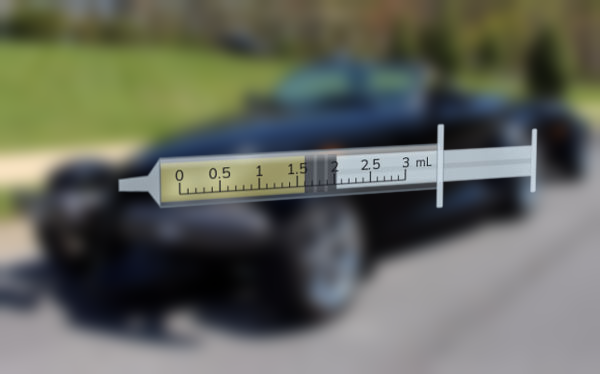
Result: {"value": 1.6, "unit": "mL"}
